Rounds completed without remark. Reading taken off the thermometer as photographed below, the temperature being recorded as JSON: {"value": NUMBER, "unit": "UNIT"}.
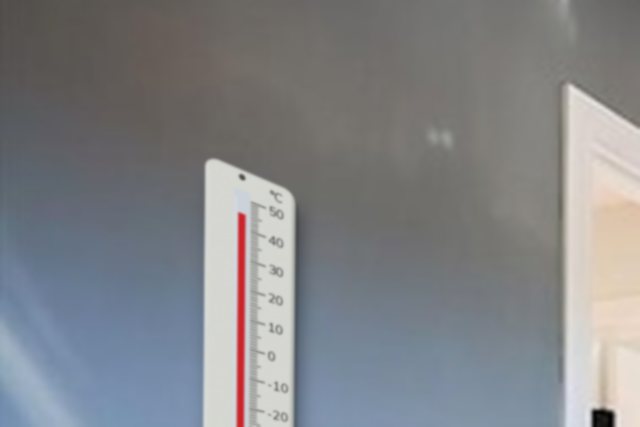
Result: {"value": 45, "unit": "°C"}
